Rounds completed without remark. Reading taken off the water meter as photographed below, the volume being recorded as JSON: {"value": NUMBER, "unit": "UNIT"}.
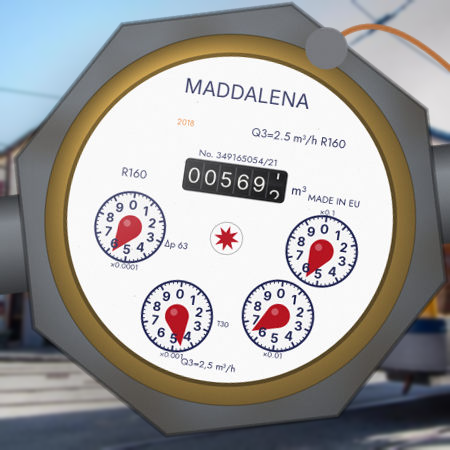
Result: {"value": 5691.5645, "unit": "m³"}
